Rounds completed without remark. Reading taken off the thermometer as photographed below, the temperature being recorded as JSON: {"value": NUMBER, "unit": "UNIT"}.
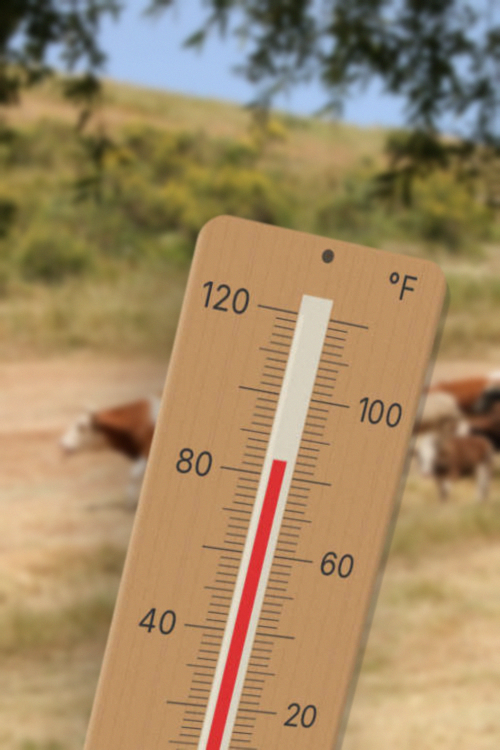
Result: {"value": 84, "unit": "°F"}
